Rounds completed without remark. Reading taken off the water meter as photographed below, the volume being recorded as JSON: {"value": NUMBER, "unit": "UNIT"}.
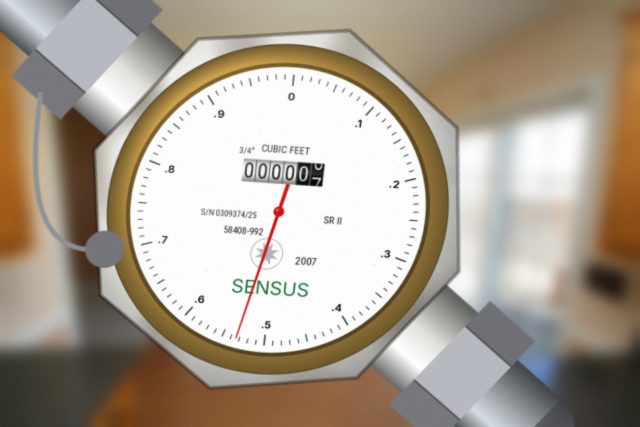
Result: {"value": 6.53, "unit": "ft³"}
